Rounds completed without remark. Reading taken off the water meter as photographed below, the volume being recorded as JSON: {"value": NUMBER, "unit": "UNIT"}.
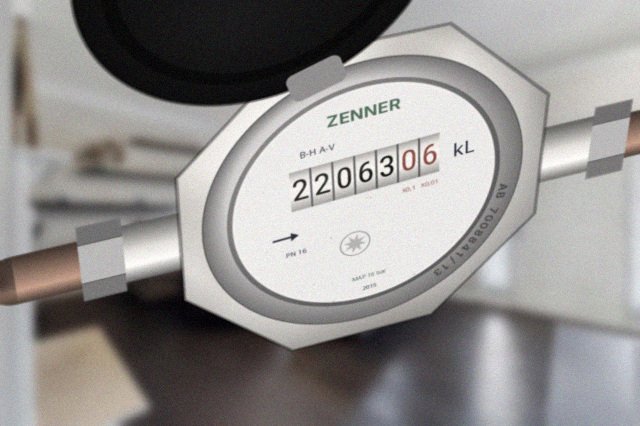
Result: {"value": 22063.06, "unit": "kL"}
